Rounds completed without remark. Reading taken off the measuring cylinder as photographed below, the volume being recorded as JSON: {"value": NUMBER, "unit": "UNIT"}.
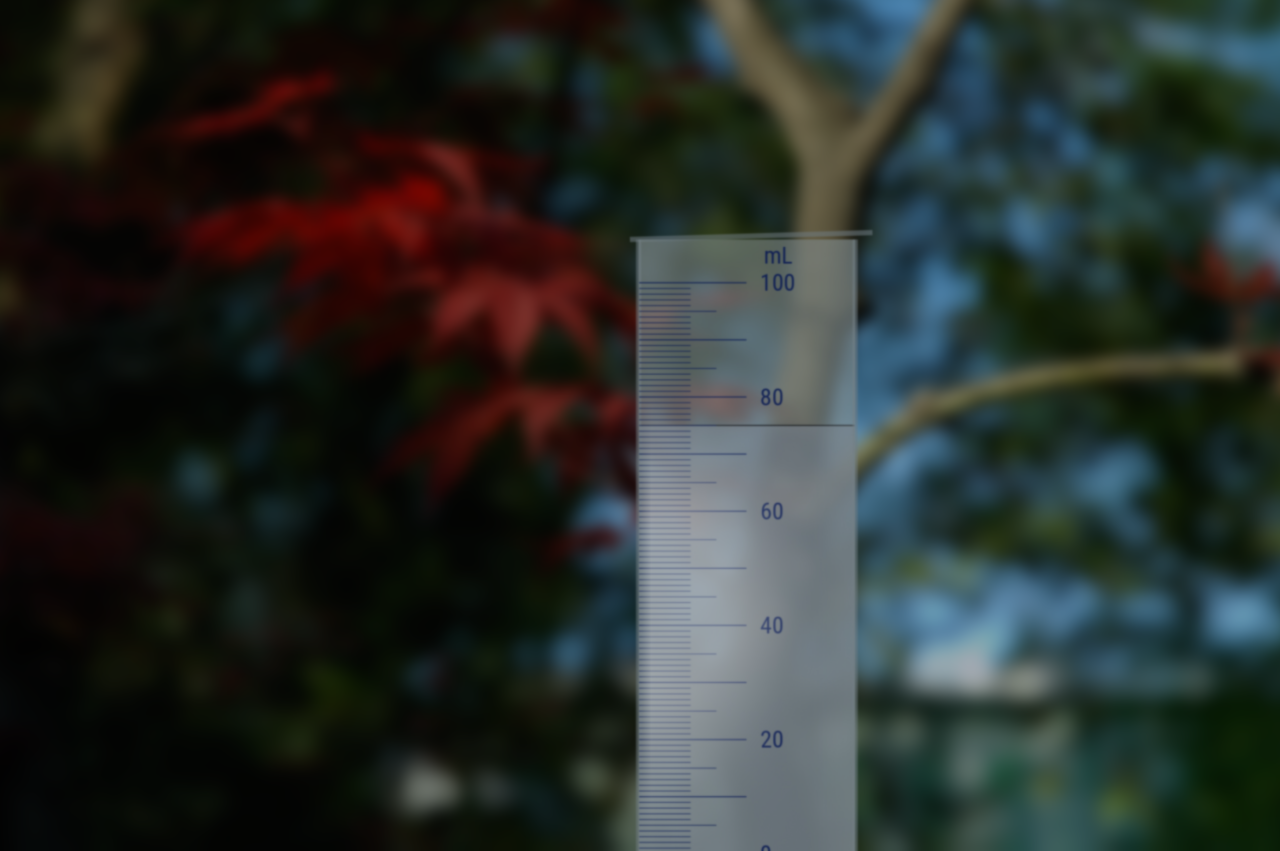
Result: {"value": 75, "unit": "mL"}
